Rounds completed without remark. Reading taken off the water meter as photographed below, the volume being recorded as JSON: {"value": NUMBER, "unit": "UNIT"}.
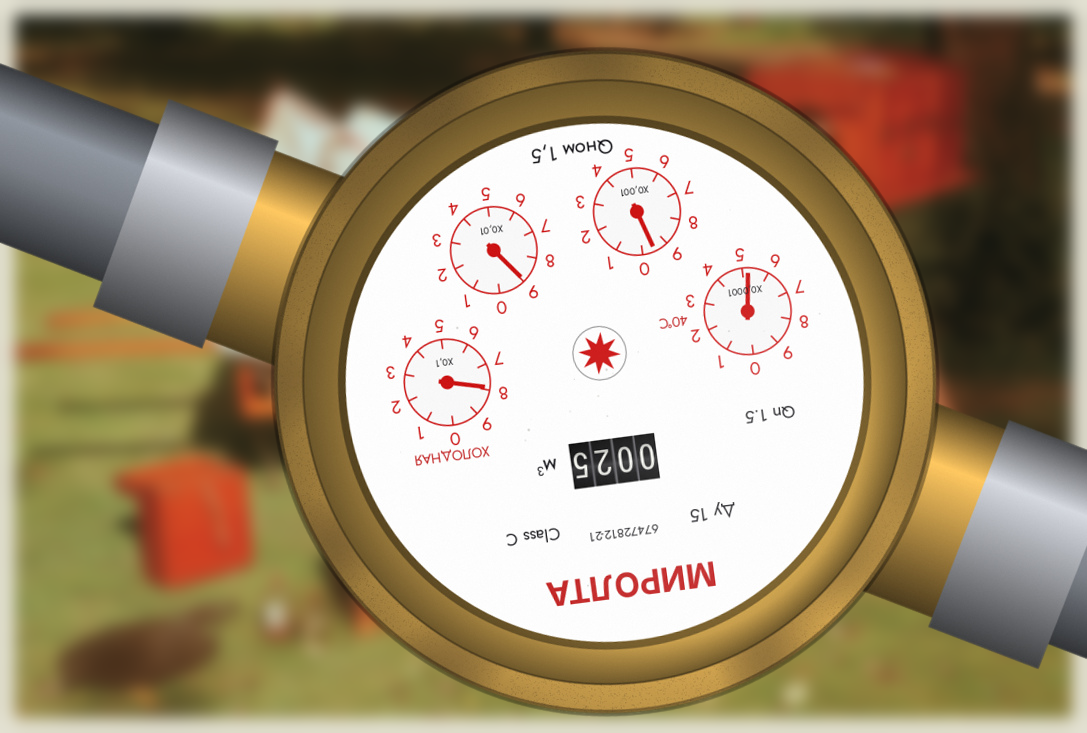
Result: {"value": 25.7895, "unit": "m³"}
